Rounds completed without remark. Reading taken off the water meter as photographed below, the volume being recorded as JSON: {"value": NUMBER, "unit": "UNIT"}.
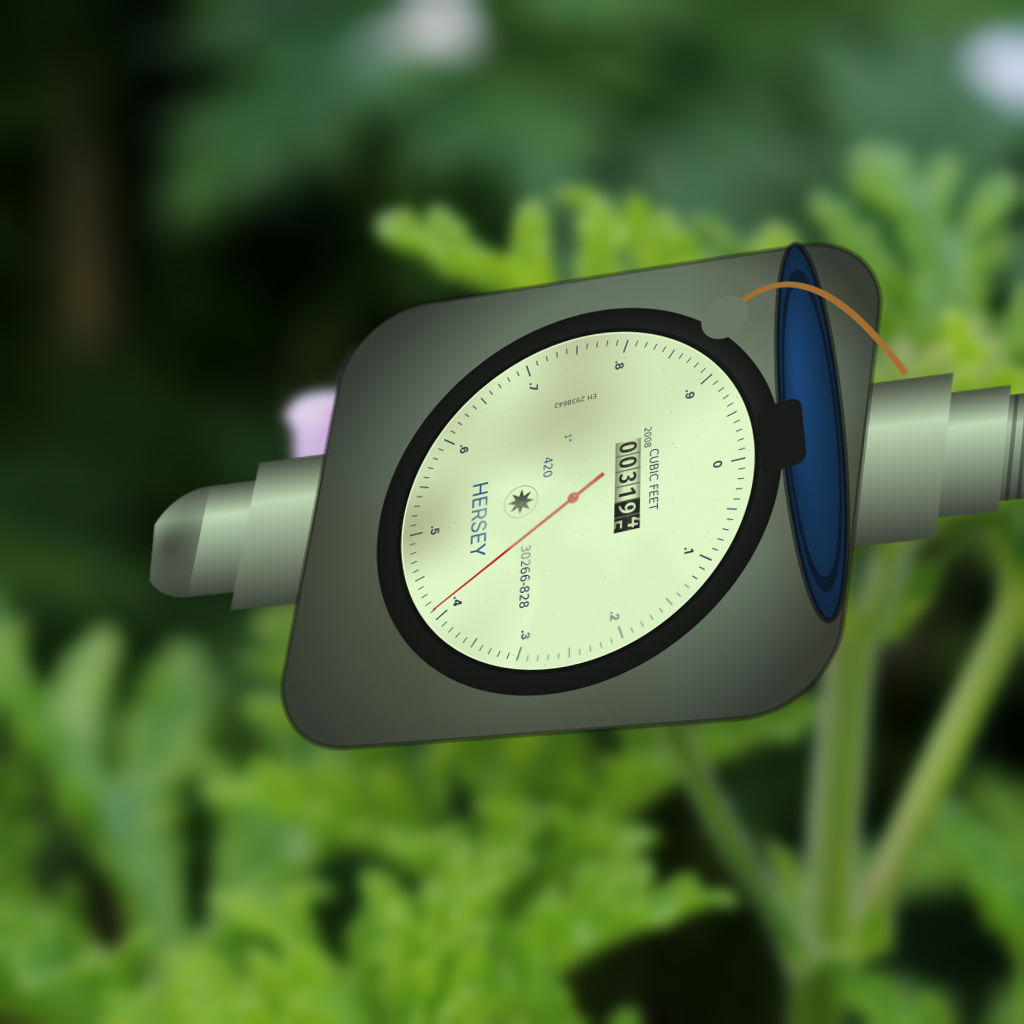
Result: {"value": 3194.41, "unit": "ft³"}
